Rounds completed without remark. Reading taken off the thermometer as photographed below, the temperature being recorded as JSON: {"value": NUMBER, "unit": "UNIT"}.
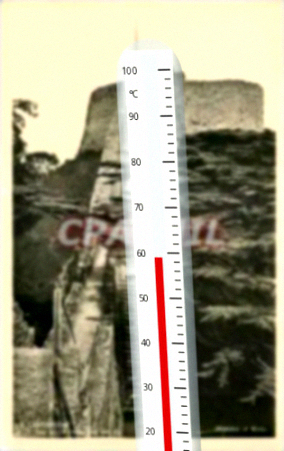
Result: {"value": 59, "unit": "°C"}
